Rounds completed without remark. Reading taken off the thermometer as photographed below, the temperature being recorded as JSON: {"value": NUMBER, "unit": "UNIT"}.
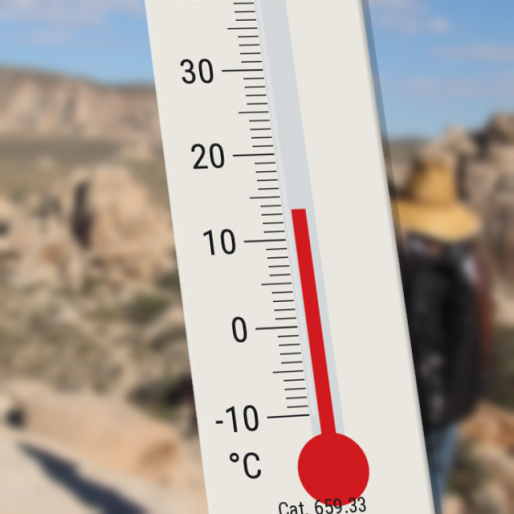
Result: {"value": 13.5, "unit": "°C"}
